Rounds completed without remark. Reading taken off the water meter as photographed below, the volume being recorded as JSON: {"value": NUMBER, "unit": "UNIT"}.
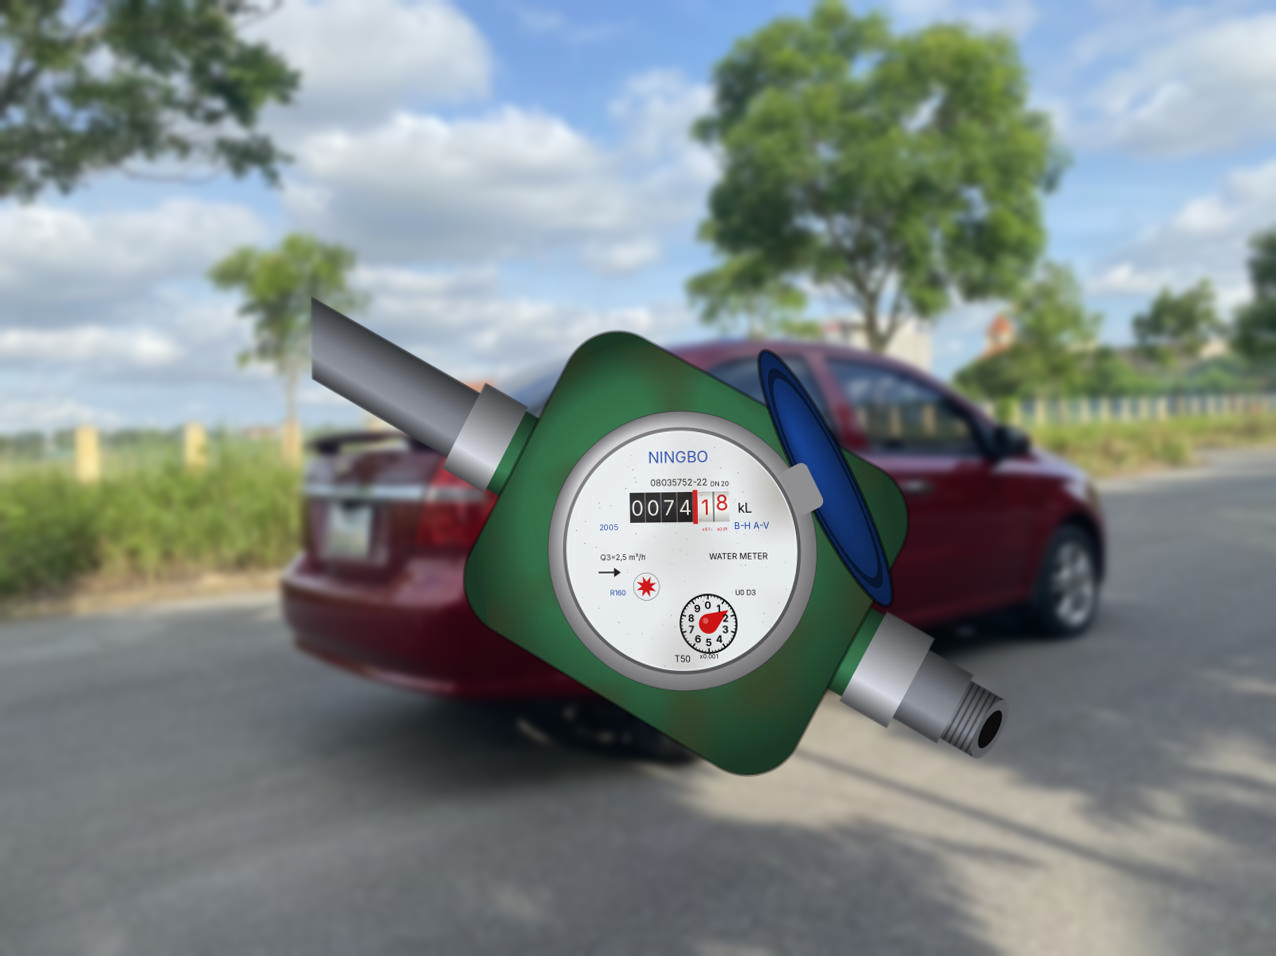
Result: {"value": 74.181, "unit": "kL"}
